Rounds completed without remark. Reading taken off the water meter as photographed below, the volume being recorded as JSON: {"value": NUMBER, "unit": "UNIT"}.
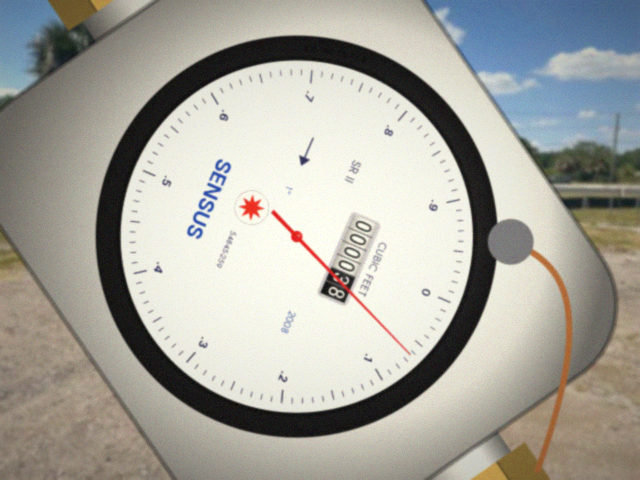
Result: {"value": 38.06, "unit": "ft³"}
